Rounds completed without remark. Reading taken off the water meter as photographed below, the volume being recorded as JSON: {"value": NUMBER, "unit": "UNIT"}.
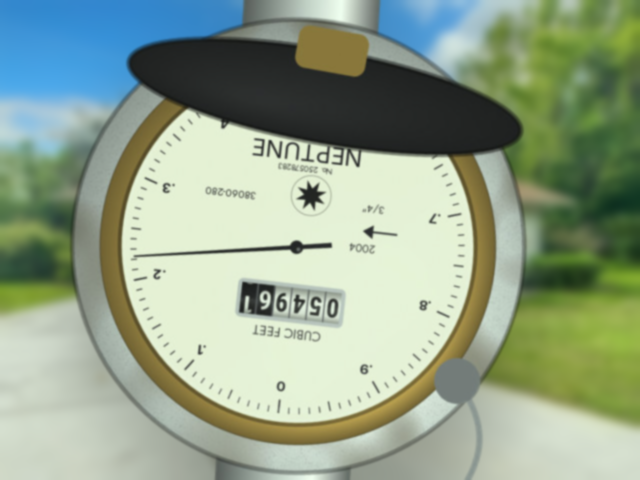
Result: {"value": 54961.22, "unit": "ft³"}
